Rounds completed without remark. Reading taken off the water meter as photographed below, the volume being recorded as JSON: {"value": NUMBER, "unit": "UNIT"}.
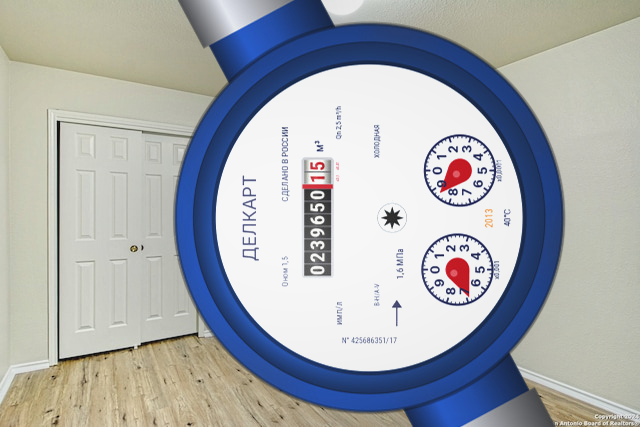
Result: {"value": 239650.1568, "unit": "m³"}
